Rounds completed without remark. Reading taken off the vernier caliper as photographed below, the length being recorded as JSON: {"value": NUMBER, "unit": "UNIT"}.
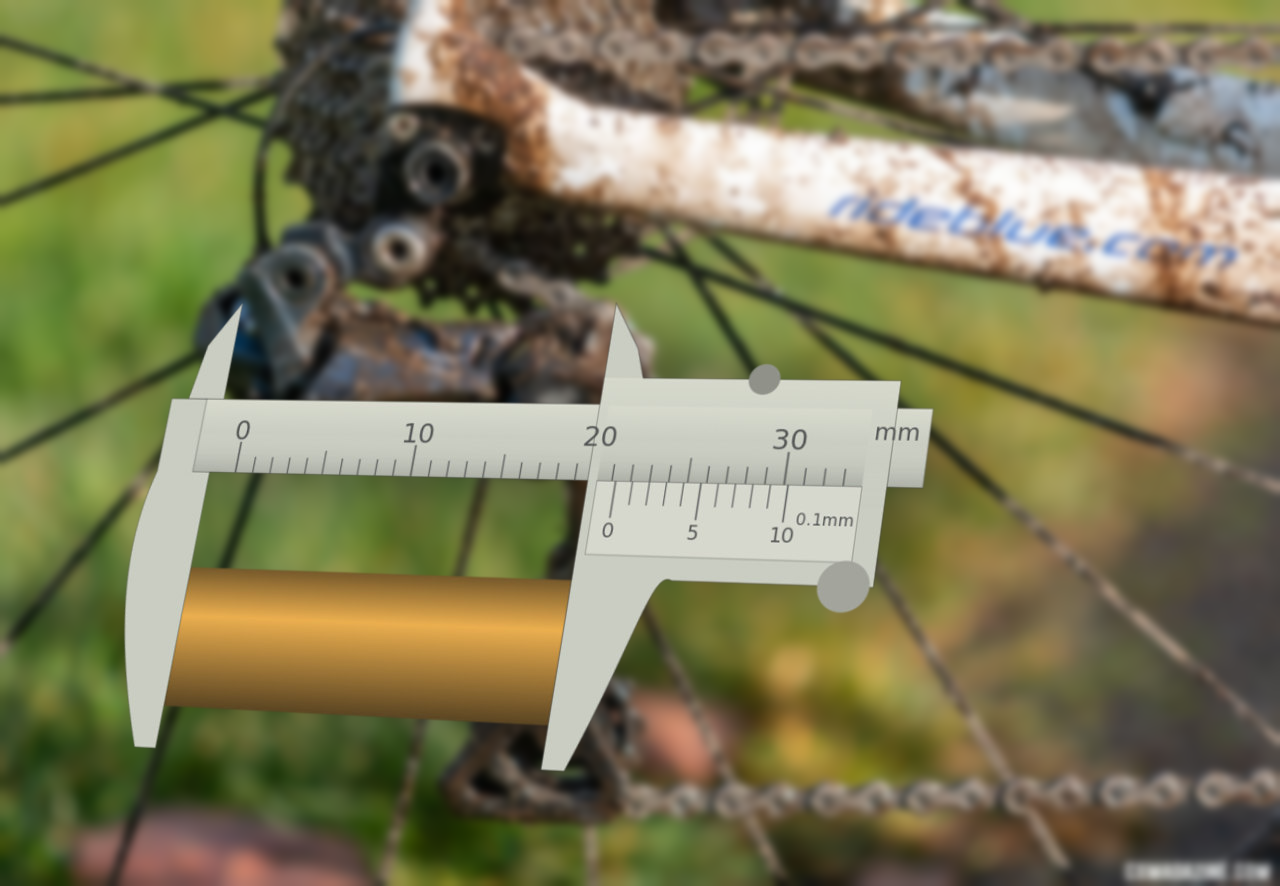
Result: {"value": 21.2, "unit": "mm"}
